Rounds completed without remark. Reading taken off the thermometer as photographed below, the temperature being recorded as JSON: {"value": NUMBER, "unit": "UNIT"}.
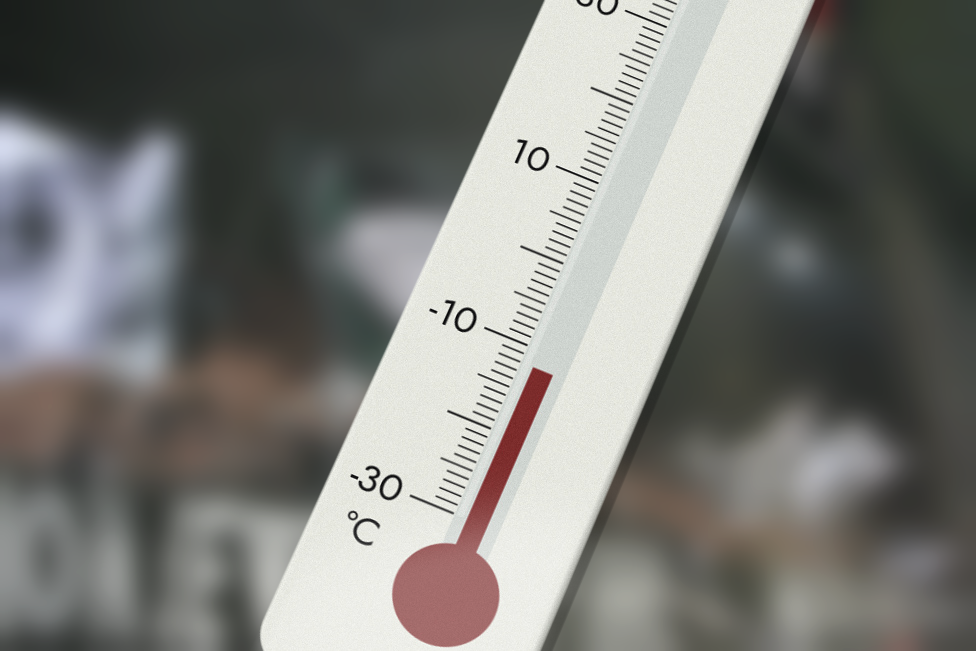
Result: {"value": -12, "unit": "°C"}
